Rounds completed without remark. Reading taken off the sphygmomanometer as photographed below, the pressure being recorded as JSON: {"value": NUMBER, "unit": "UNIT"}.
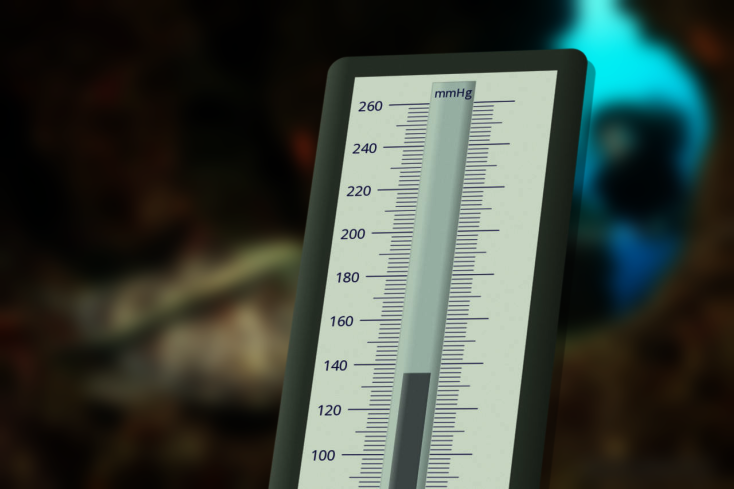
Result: {"value": 136, "unit": "mmHg"}
